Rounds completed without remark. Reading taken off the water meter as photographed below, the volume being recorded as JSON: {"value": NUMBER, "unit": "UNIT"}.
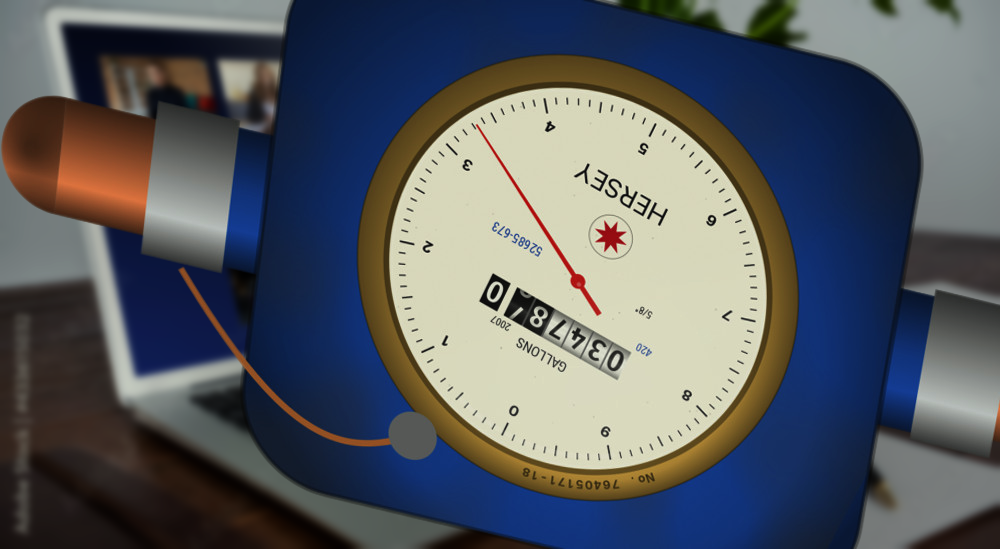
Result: {"value": 347873.3, "unit": "gal"}
